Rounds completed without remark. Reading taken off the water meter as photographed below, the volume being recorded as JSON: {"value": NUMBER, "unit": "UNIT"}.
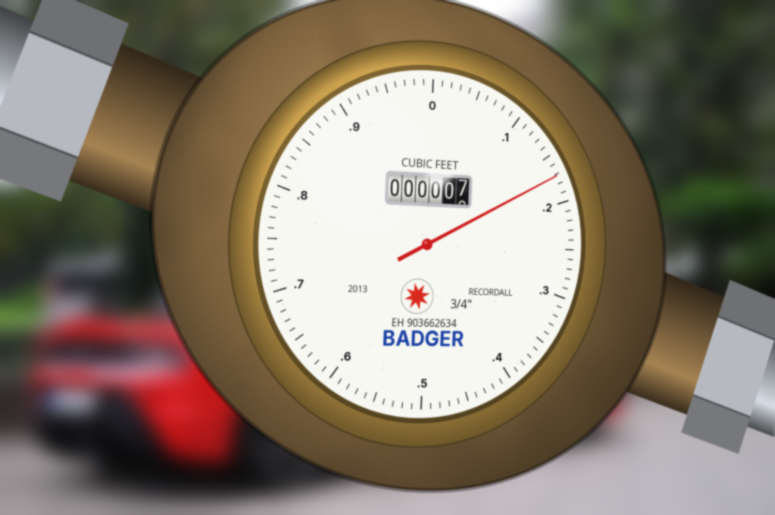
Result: {"value": 7.17, "unit": "ft³"}
